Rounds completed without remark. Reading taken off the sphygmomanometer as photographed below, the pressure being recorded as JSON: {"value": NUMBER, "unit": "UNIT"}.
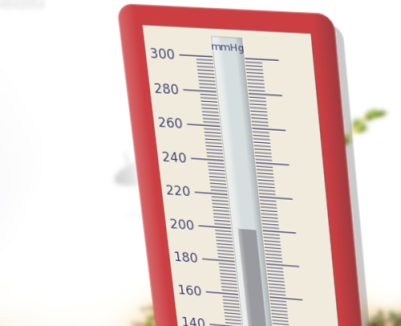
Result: {"value": 200, "unit": "mmHg"}
